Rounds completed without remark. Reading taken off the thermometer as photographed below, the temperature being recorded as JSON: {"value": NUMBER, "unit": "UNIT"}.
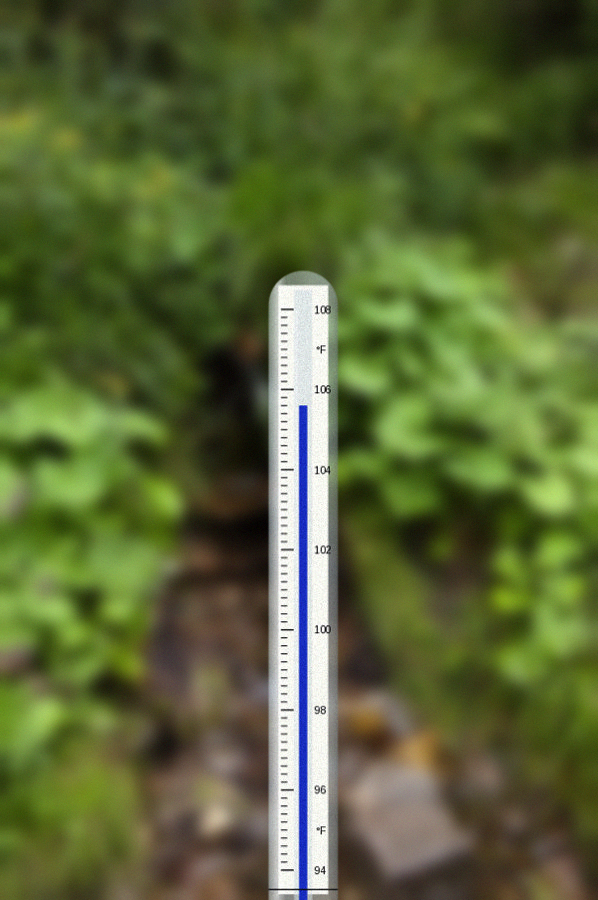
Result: {"value": 105.6, "unit": "°F"}
